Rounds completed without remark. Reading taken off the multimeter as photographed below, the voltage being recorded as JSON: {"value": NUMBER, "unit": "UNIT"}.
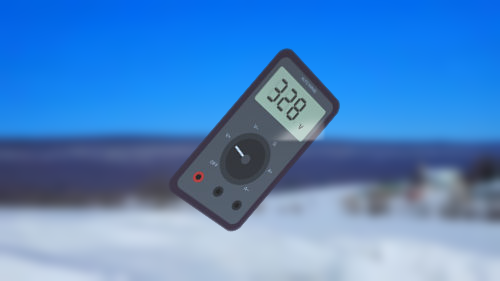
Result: {"value": 328, "unit": "V"}
